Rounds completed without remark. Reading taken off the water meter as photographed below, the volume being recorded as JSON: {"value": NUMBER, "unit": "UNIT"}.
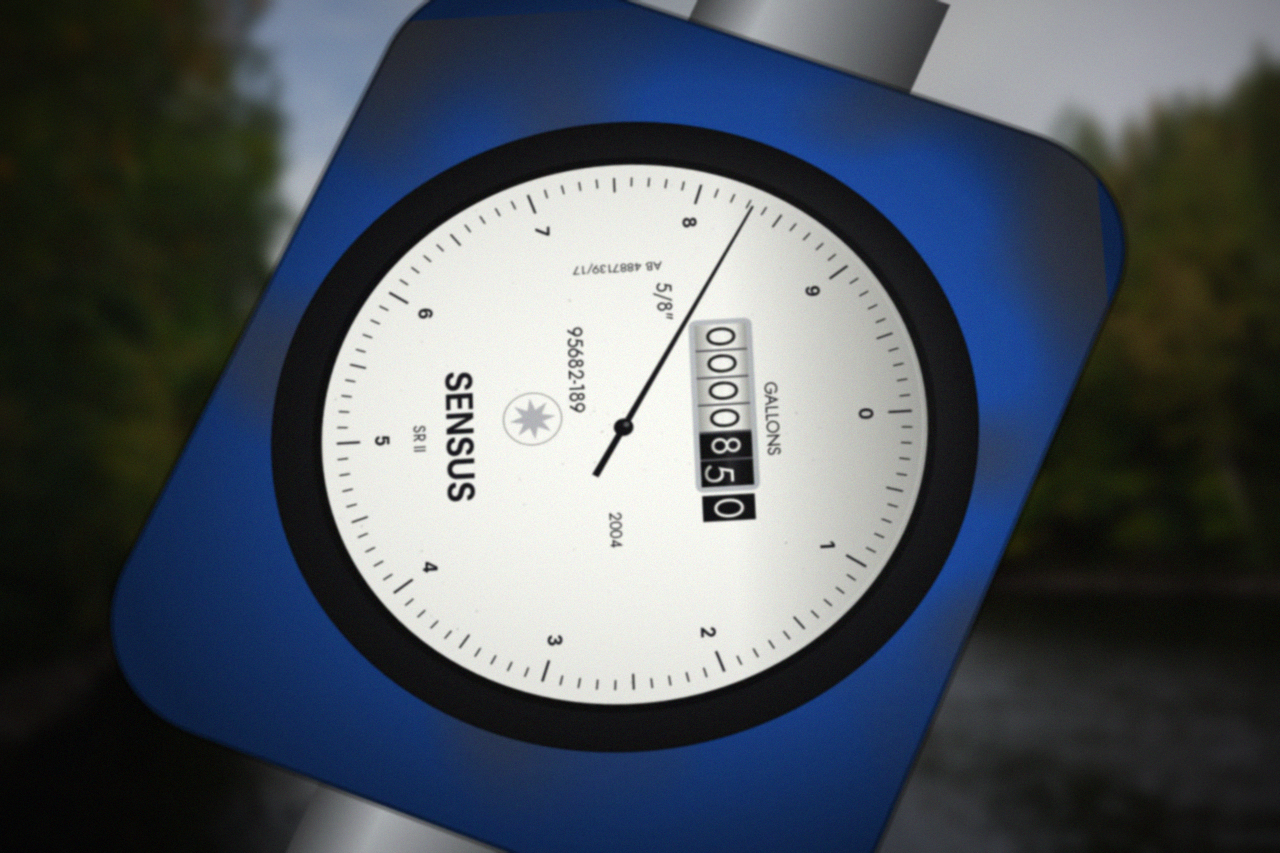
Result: {"value": 848.3, "unit": "gal"}
